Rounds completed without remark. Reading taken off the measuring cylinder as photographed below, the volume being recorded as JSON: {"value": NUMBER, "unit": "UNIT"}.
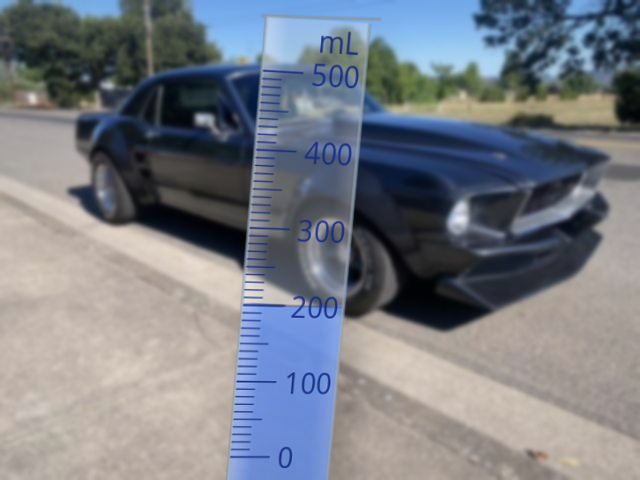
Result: {"value": 200, "unit": "mL"}
